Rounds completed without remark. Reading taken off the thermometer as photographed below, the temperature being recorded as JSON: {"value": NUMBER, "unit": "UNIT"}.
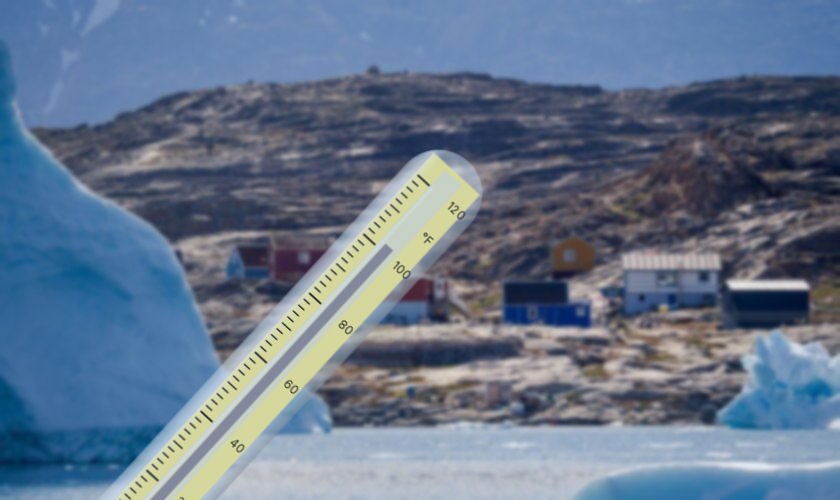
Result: {"value": 102, "unit": "°F"}
